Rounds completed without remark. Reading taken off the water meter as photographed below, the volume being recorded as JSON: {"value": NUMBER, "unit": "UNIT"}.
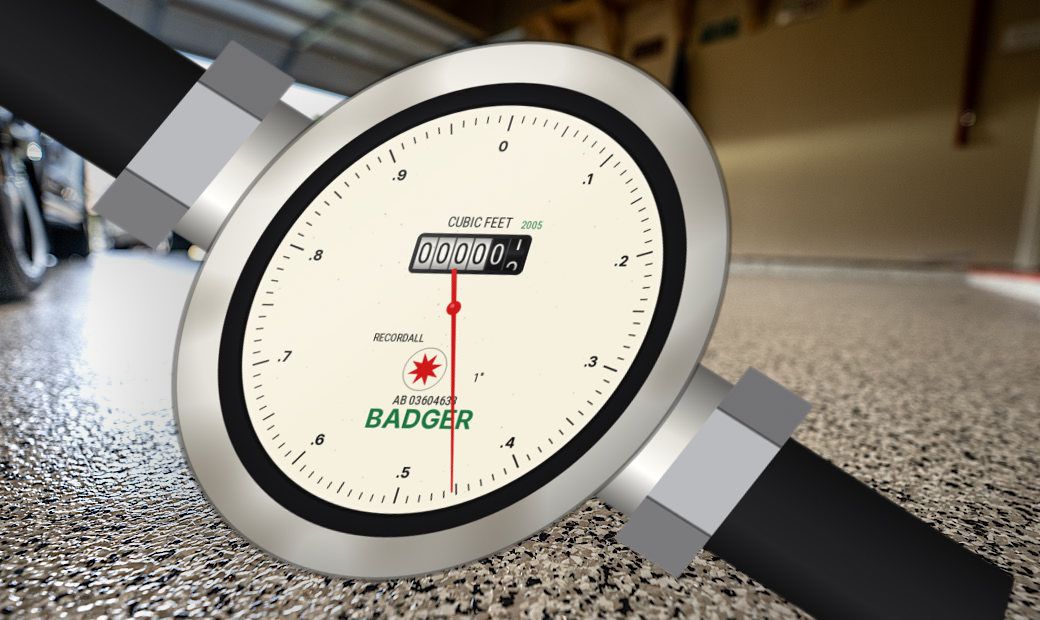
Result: {"value": 1.45, "unit": "ft³"}
